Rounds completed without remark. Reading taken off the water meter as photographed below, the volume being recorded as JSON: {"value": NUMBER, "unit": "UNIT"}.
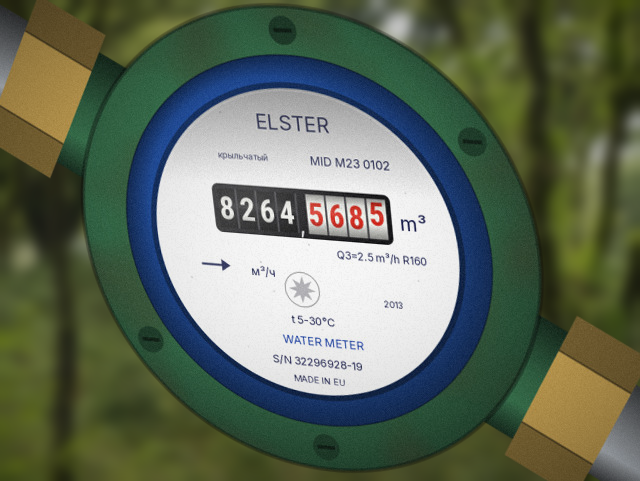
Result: {"value": 8264.5685, "unit": "m³"}
